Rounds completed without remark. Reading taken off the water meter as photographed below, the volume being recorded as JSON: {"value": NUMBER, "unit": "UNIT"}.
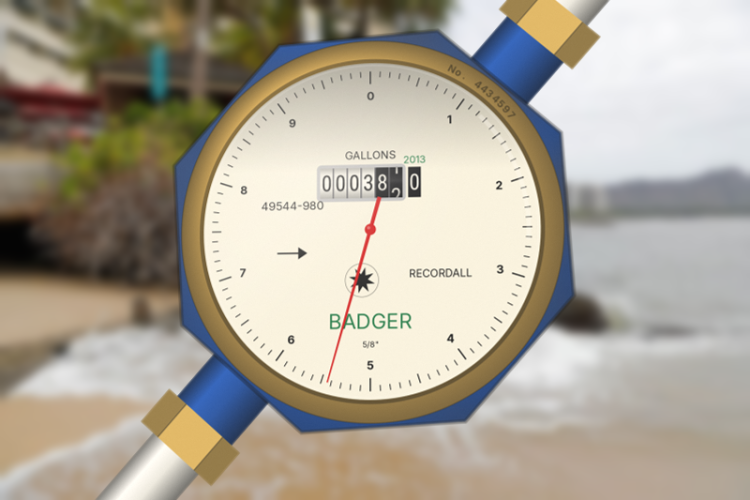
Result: {"value": 3815.4, "unit": "gal"}
